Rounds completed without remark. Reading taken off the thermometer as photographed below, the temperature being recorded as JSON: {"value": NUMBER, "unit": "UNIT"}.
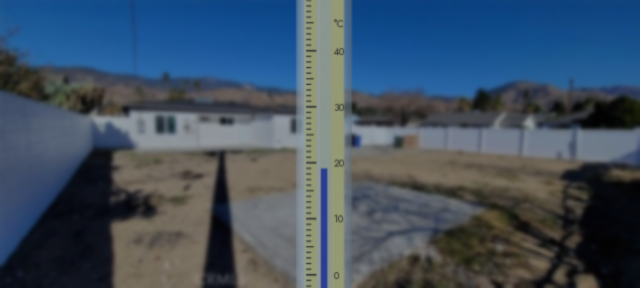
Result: {"value": 19, "unit": "°C"}
